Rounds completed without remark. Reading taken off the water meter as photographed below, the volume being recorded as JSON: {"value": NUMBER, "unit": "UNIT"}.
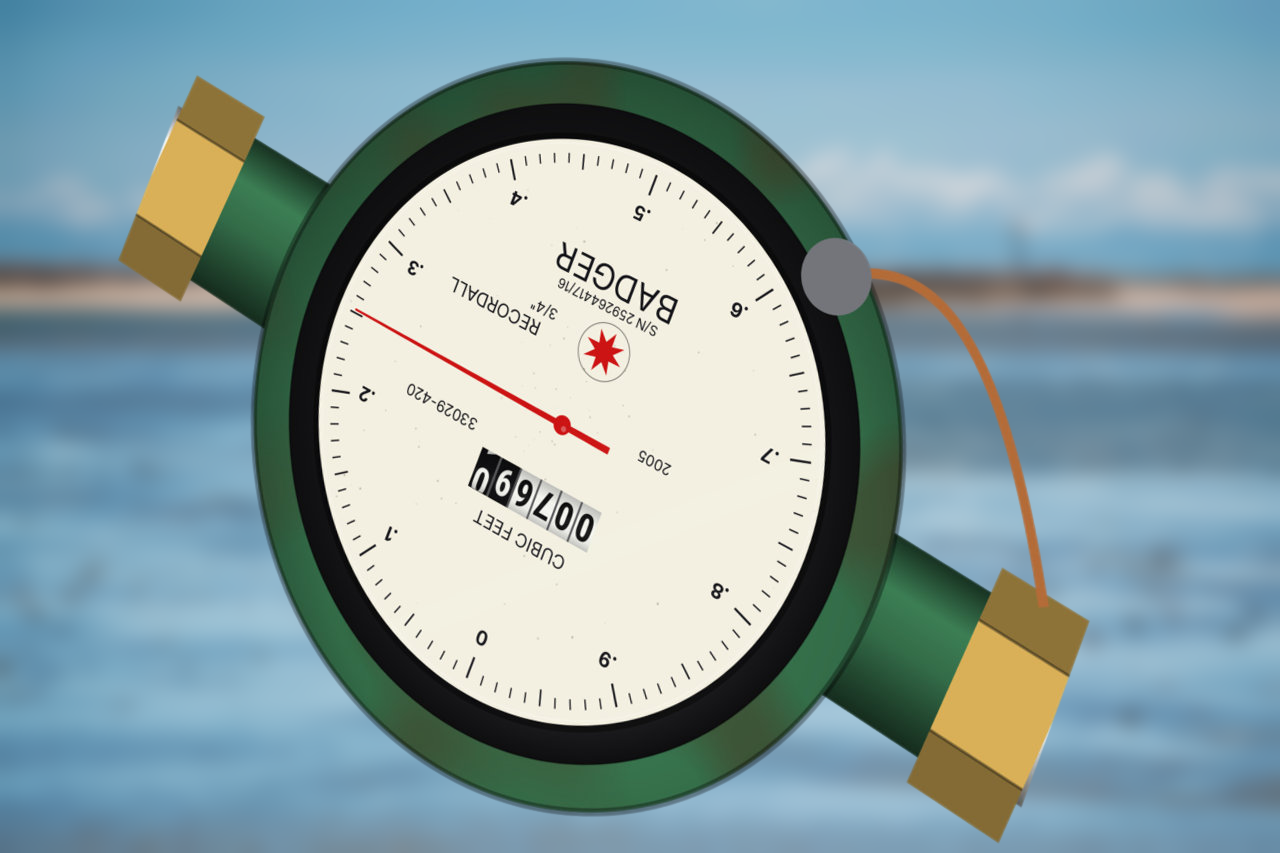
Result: {"value": 7690.25, "unit": "ft³"}
